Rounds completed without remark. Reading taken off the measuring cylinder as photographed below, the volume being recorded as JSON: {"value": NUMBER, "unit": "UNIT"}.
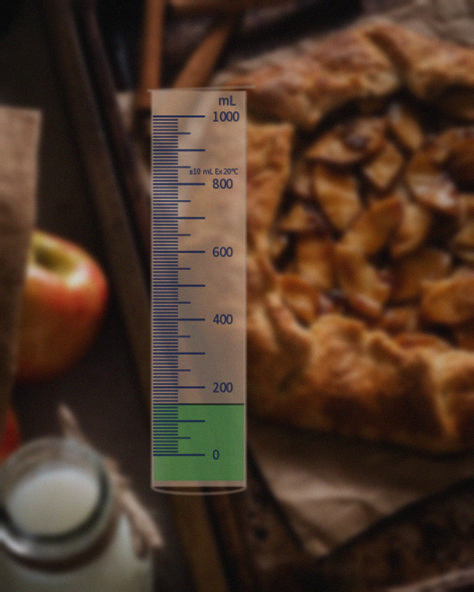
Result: {"value": 150, "unit": "mL"}
